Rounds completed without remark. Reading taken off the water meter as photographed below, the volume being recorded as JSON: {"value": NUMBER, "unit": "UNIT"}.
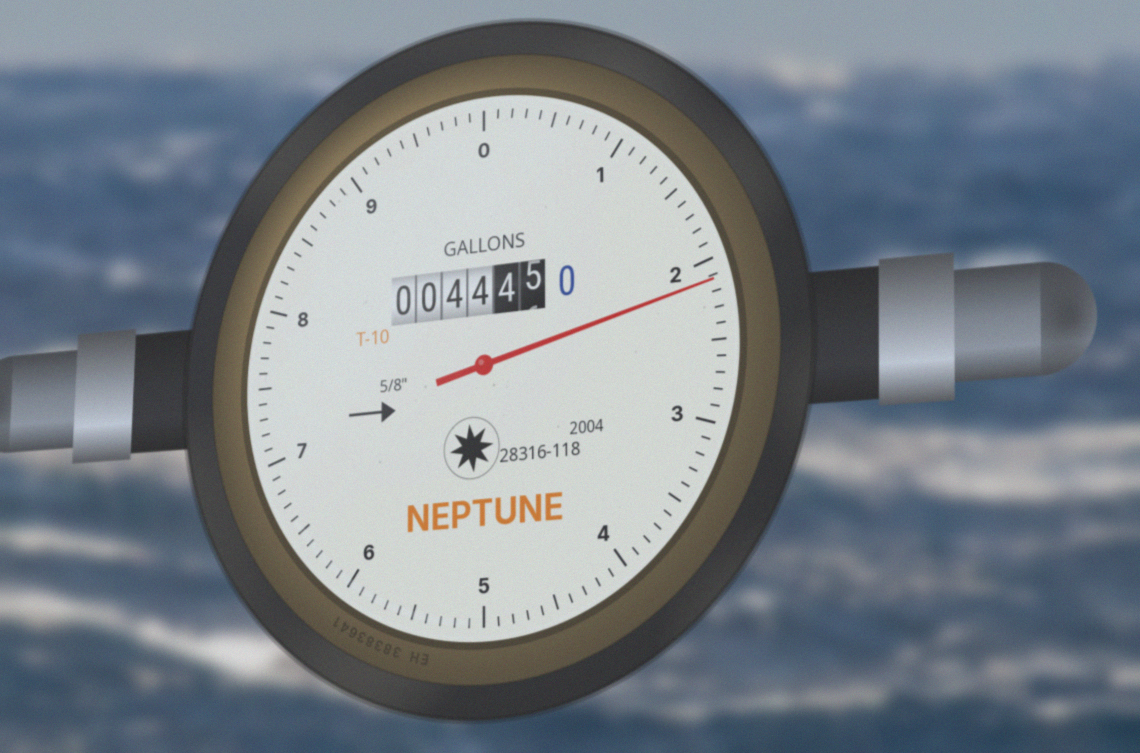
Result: {"value": 44452.1, "unit": "gal"}
